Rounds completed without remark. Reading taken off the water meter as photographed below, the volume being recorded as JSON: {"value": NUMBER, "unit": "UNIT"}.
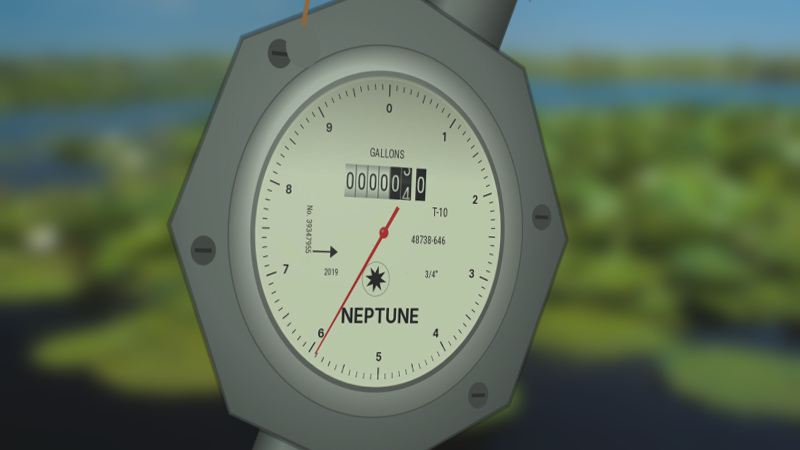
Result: {"value": 35.9, "unit": "gal"}
